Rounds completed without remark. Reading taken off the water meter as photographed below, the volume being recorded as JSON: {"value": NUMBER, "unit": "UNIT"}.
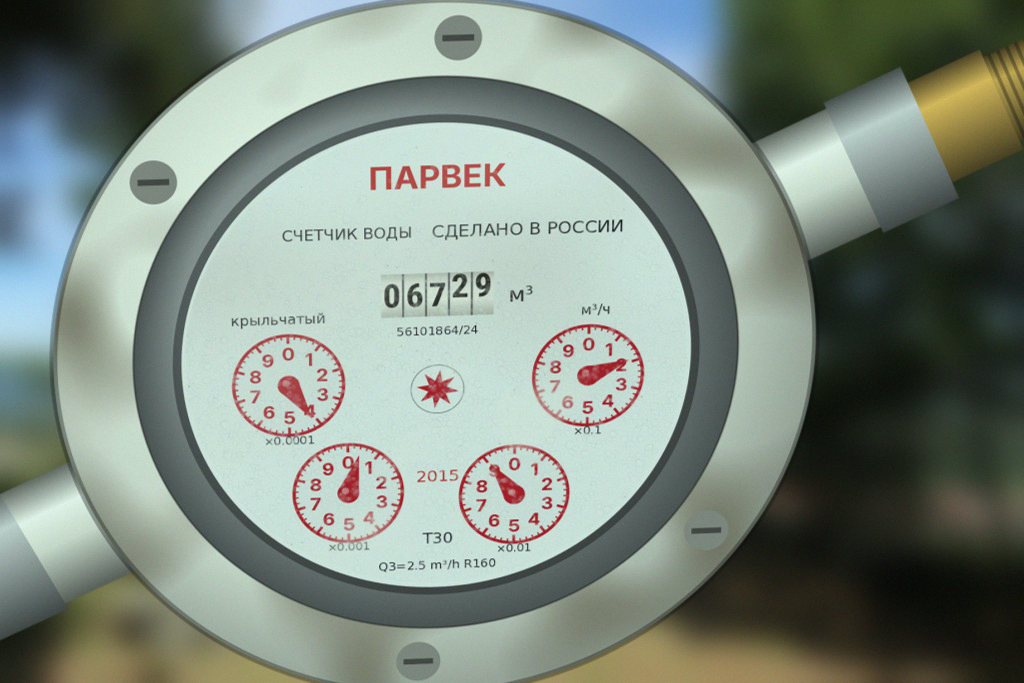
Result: {"value": 6729.1904, "unit": "m³"}
